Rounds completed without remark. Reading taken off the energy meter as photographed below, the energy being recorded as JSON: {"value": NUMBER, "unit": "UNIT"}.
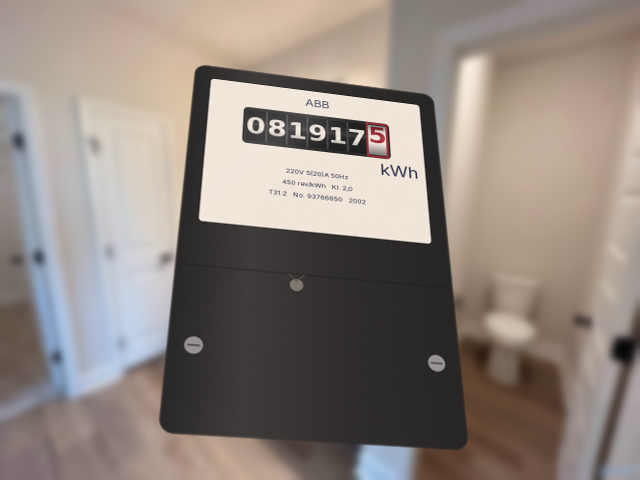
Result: {"value": 81917.5, "unit": "kWh"}
